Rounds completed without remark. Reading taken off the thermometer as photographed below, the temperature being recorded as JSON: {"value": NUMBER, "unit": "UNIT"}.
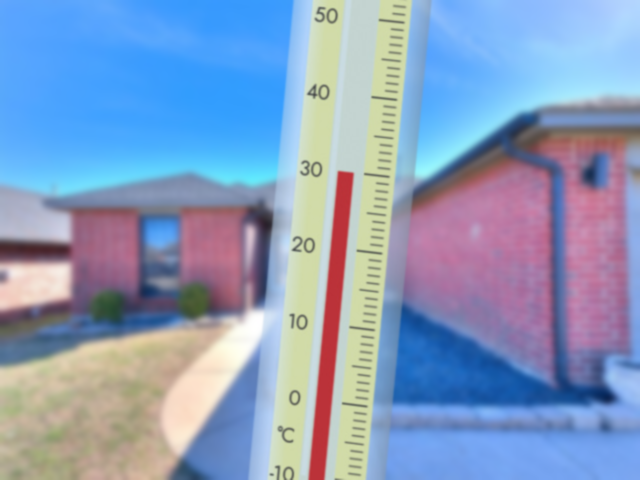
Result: {"value": 30, "unit": "°C"}
